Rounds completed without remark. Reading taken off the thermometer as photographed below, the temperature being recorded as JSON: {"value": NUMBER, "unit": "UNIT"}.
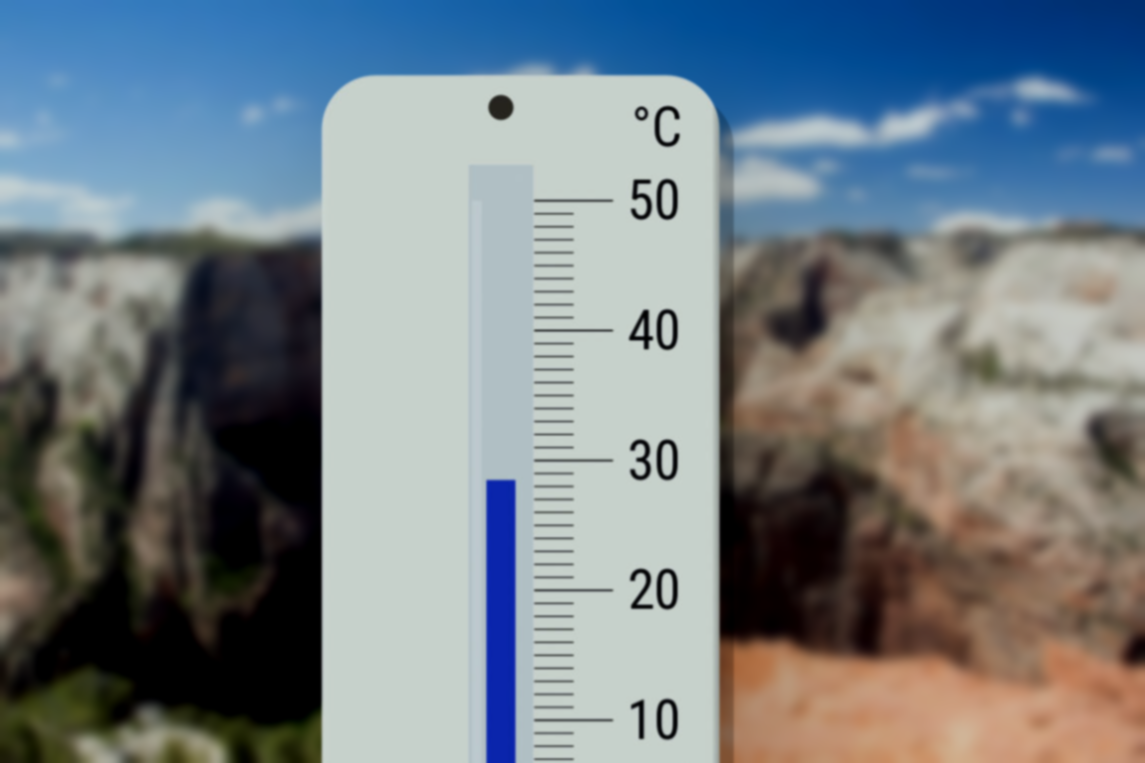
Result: {"value": 28.5, "unit": "°C"}
